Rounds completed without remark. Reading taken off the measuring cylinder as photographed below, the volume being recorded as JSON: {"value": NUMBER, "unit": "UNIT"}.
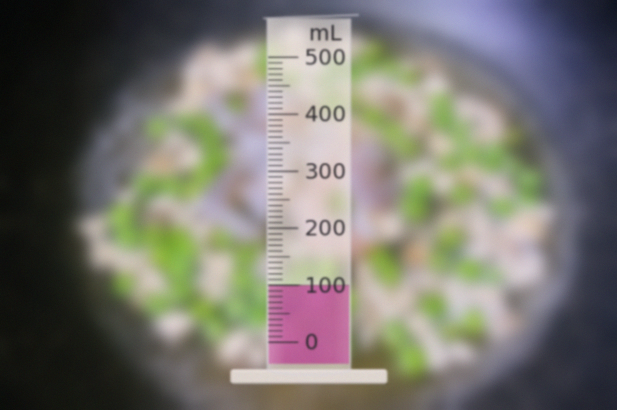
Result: {"value": 100, "unit": "mL"}
